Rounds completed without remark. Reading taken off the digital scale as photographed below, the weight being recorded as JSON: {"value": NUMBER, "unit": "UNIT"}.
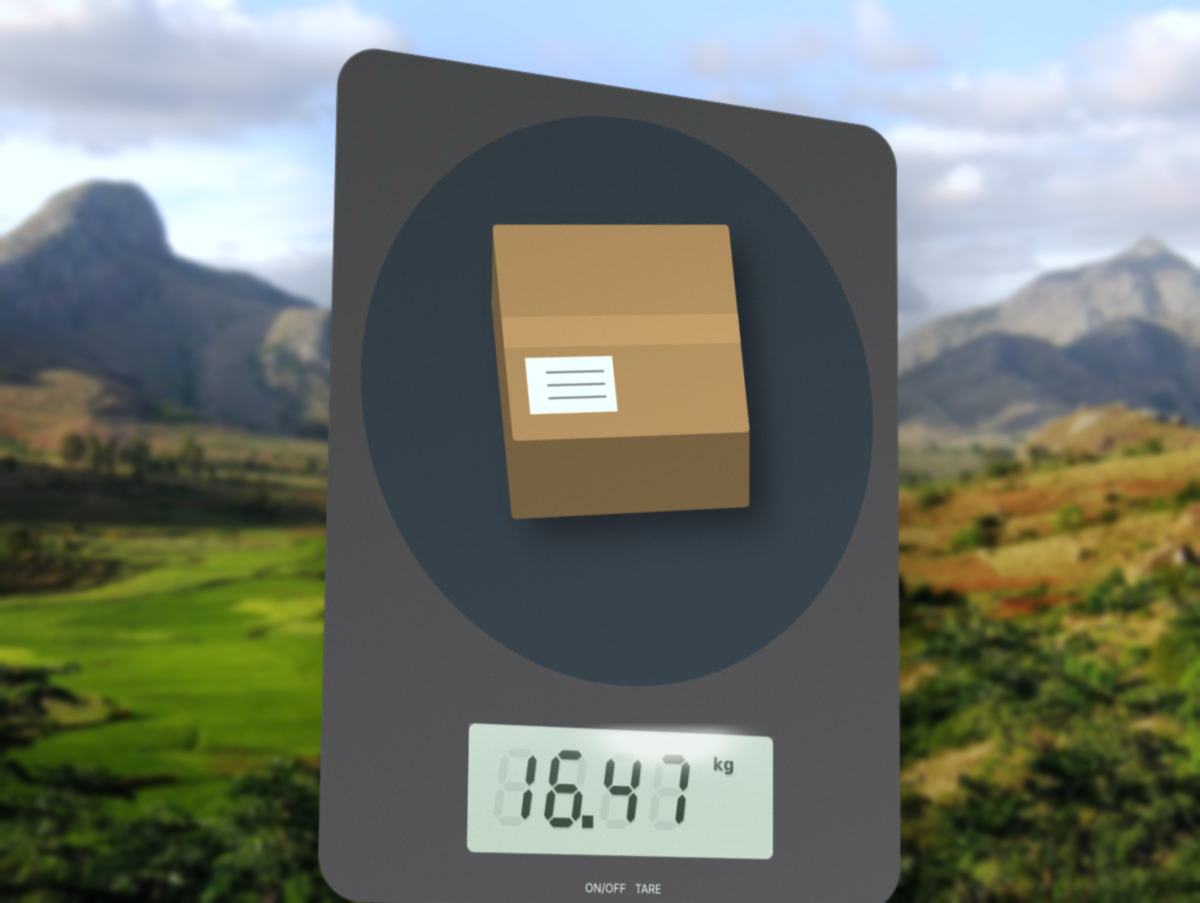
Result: {"value": 16.47, "unit": "kg"}
